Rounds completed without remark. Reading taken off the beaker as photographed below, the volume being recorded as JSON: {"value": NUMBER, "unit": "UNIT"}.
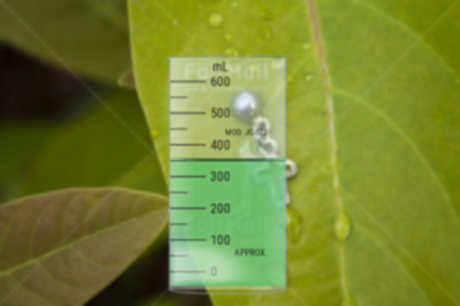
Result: {"value": 350, "unit": "mL"}
